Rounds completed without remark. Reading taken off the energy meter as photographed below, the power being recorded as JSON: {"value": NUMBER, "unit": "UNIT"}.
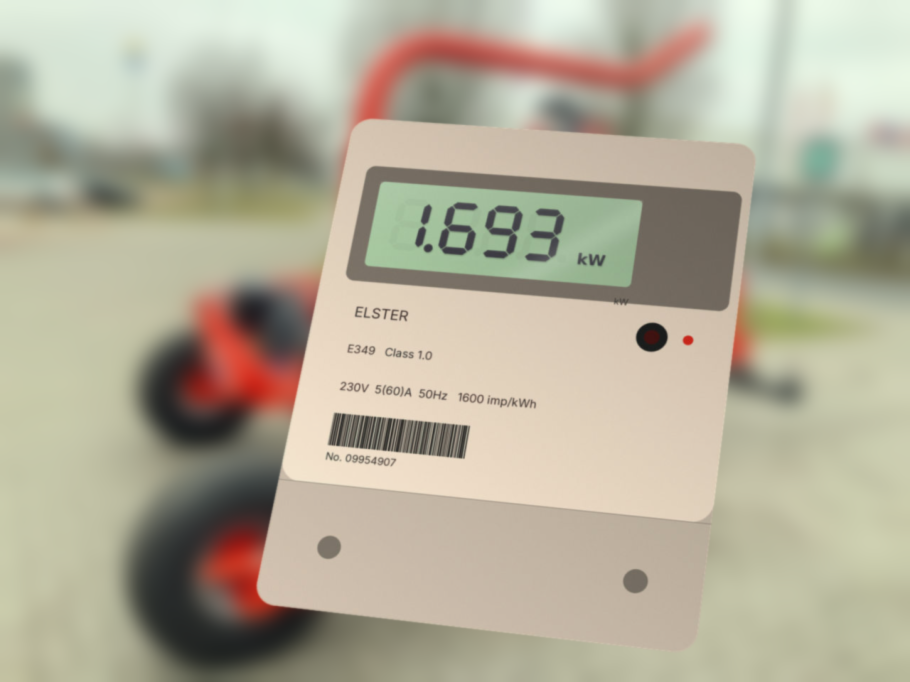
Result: {"value": 1.693, "unit": "kW"}
